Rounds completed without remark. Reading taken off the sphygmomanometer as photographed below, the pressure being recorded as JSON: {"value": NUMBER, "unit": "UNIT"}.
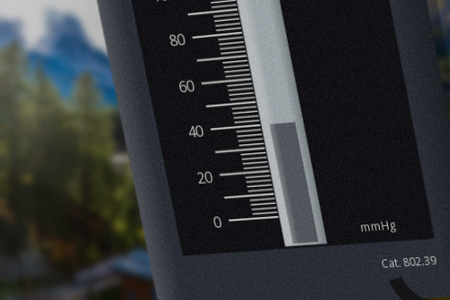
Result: {"value": 40, "unit": "mmHg"}
